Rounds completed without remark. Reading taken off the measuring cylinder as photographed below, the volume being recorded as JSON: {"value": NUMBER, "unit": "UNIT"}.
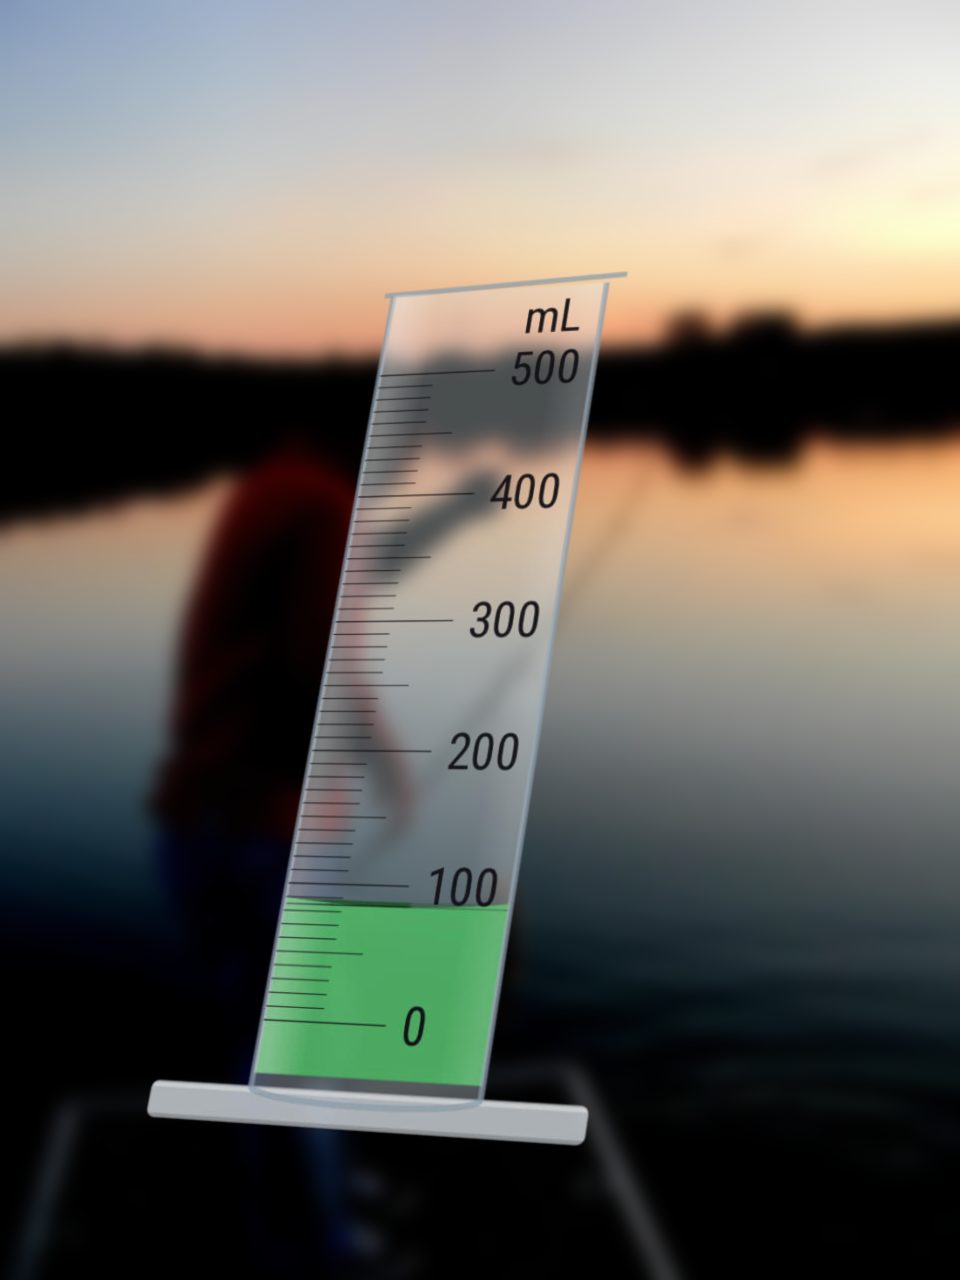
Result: {"value": 85, "unit": "mL"}
